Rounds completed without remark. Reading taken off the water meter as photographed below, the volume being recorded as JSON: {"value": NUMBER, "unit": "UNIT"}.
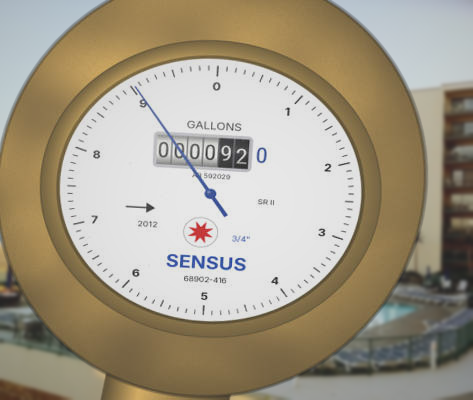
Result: {"value": 919.0, "unit": "gal"}
